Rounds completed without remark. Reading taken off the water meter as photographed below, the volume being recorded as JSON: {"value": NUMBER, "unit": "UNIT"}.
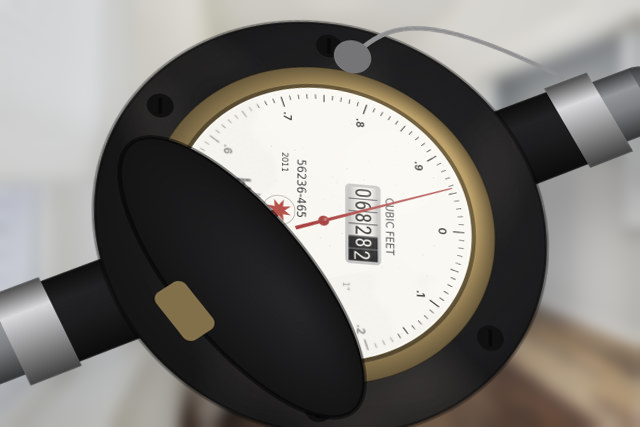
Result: {"value": 68281.94, "unit": "ft³"}
